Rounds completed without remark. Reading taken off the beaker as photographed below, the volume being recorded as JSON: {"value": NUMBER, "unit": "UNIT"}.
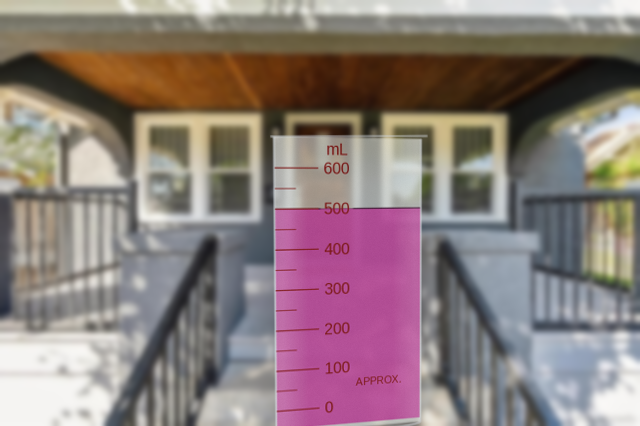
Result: {"value": 500, "unit": "mL"}
